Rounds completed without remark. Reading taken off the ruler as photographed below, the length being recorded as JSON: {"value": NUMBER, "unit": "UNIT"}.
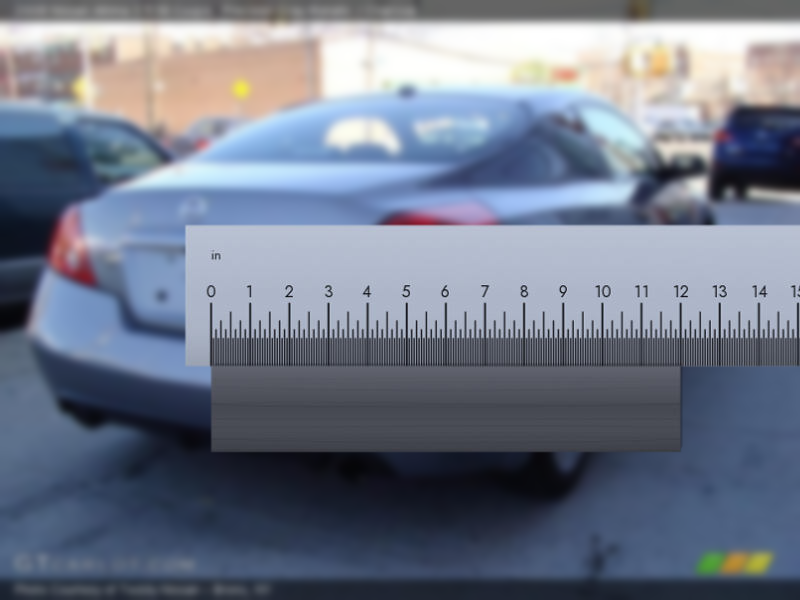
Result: {"value": 12, "unit": "in"}
